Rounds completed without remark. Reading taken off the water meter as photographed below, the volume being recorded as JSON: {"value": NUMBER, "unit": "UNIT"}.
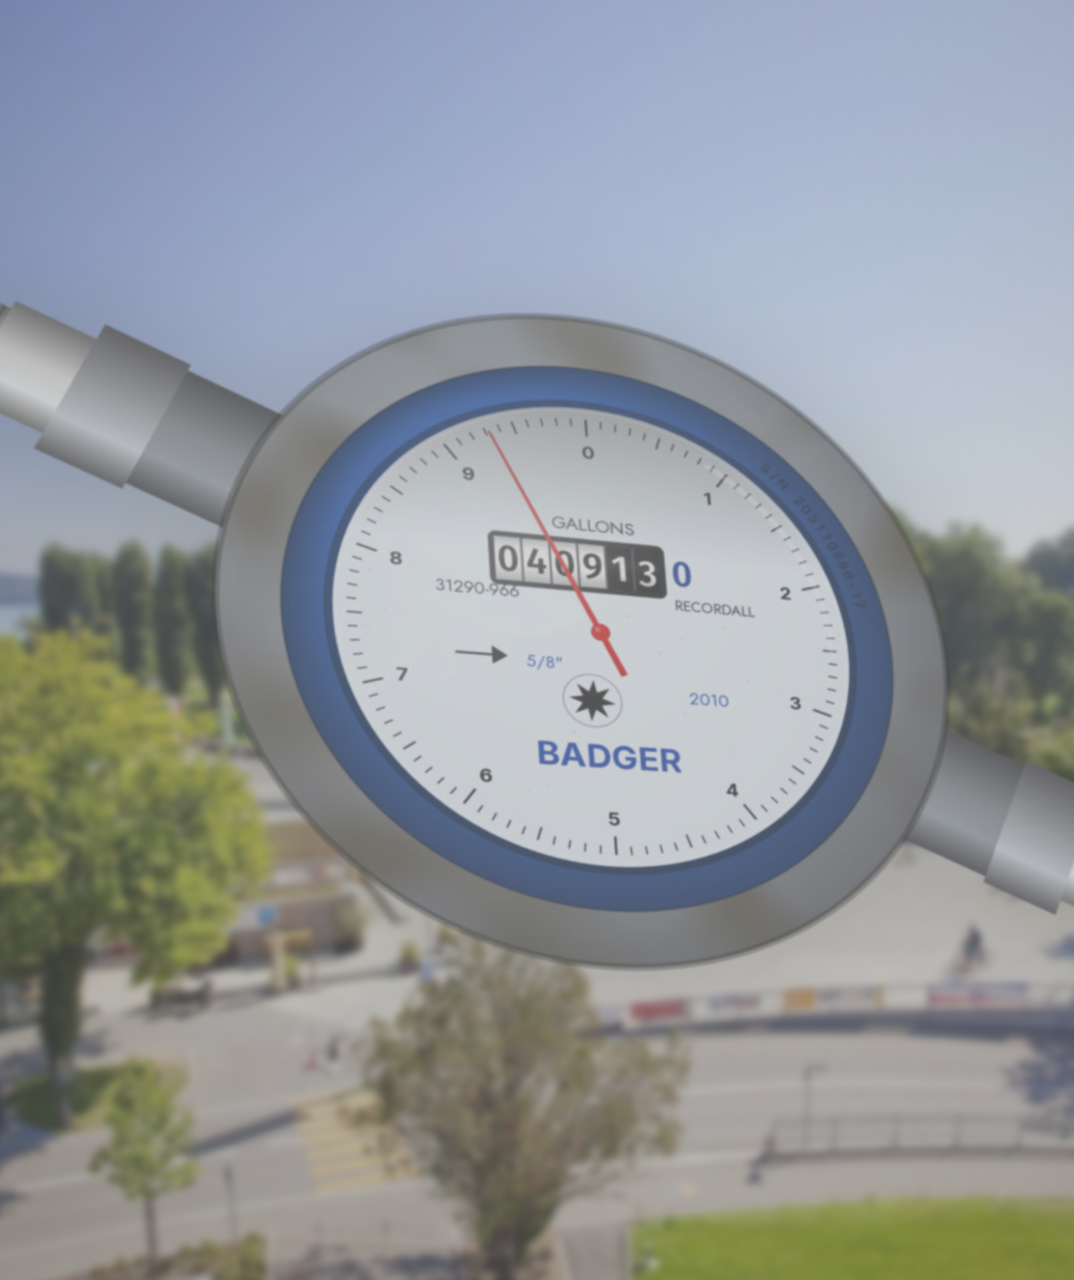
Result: {"value": 409129.3, "unit": "gal"}
